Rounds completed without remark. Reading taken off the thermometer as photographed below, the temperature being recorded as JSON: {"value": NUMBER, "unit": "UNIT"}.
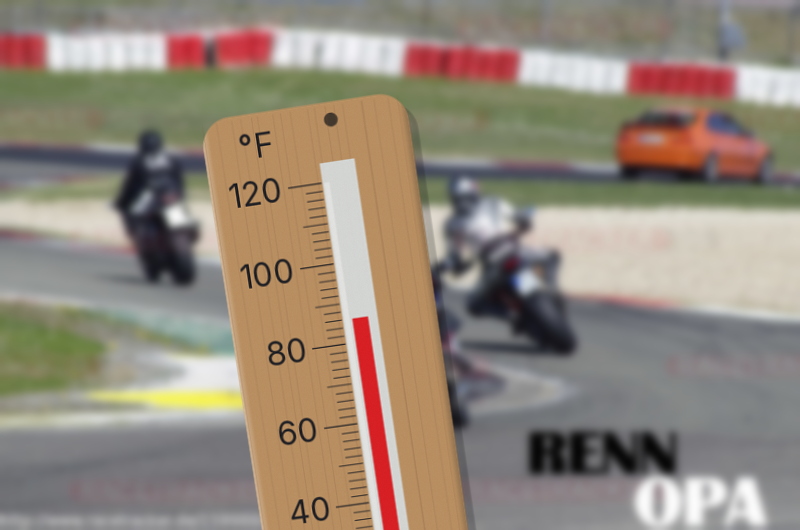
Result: {"value": 86, "unit": "°F"}
